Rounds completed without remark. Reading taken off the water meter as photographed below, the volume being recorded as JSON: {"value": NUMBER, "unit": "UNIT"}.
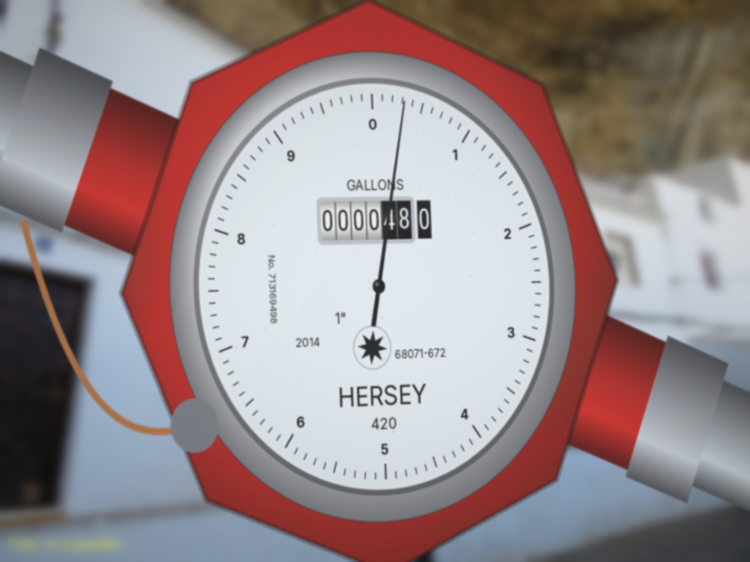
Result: {"value": 480.3, "unit": "gal"}
